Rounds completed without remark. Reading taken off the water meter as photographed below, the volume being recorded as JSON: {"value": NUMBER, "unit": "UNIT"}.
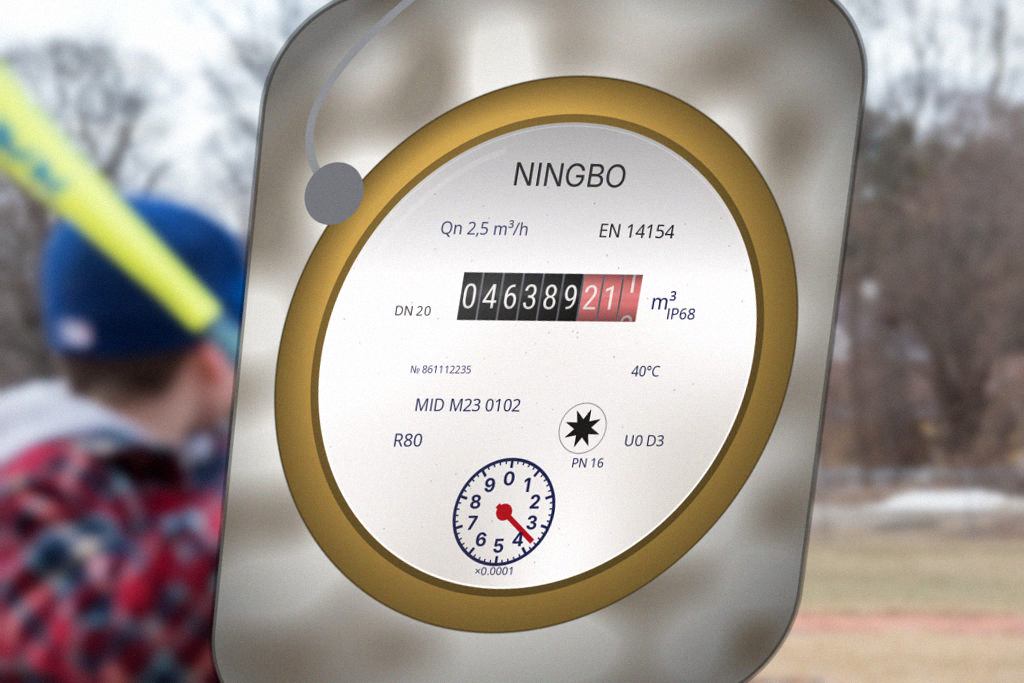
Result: {"value": 46389.2113, "unit": "m³"}
